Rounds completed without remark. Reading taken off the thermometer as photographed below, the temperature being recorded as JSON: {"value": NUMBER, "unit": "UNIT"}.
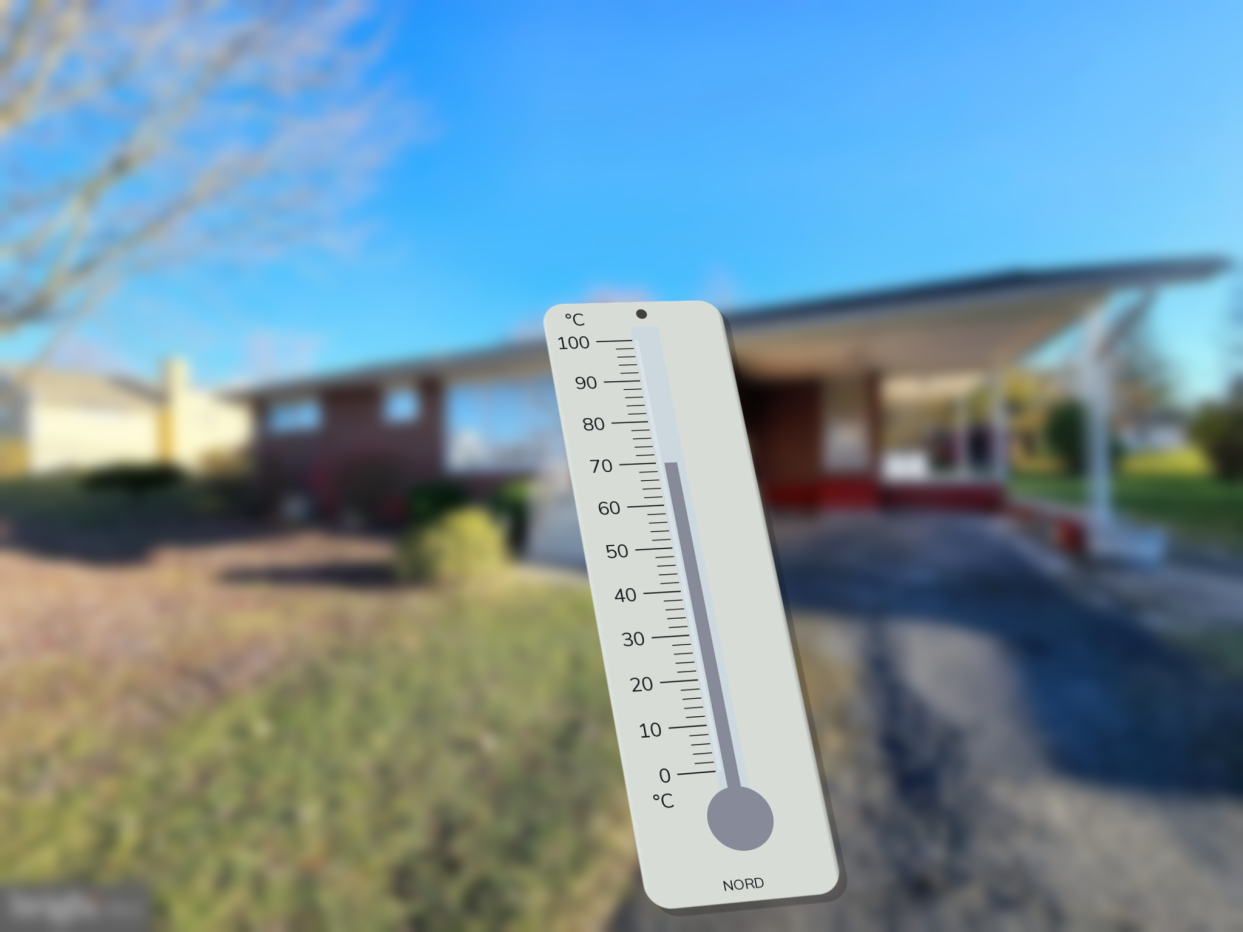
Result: {"value": 70, "unit": "°C"}
